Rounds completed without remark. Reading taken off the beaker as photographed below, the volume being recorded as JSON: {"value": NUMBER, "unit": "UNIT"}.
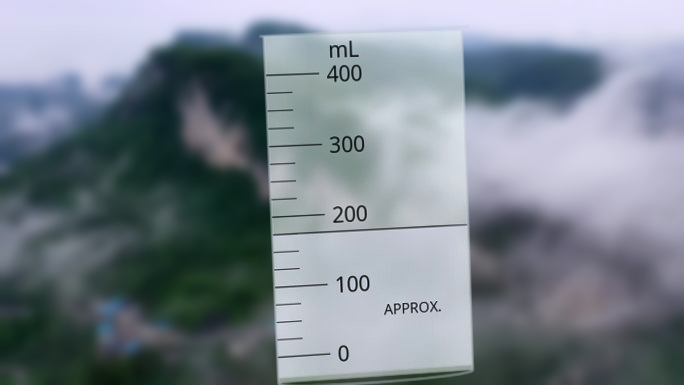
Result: {"value": 175, "unit": "mL"}
